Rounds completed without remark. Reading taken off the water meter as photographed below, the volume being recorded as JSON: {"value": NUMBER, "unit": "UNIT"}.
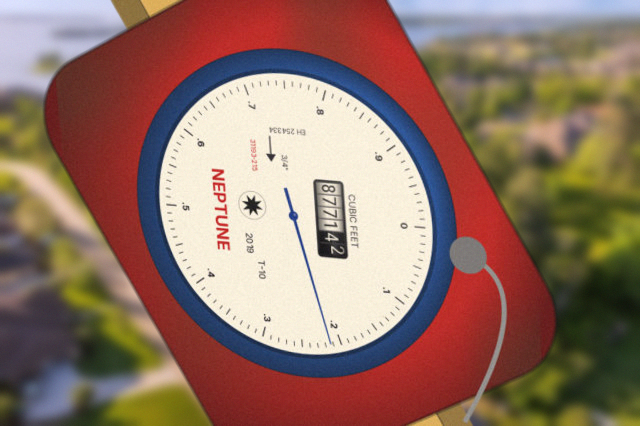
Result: {"value": 877142.21, "unit": "ft³"}
